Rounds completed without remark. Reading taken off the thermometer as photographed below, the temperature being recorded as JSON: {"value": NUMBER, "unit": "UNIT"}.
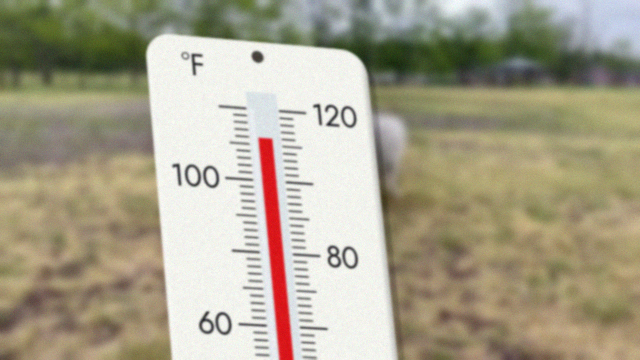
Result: {"value": 112, "unit": "°F"}
